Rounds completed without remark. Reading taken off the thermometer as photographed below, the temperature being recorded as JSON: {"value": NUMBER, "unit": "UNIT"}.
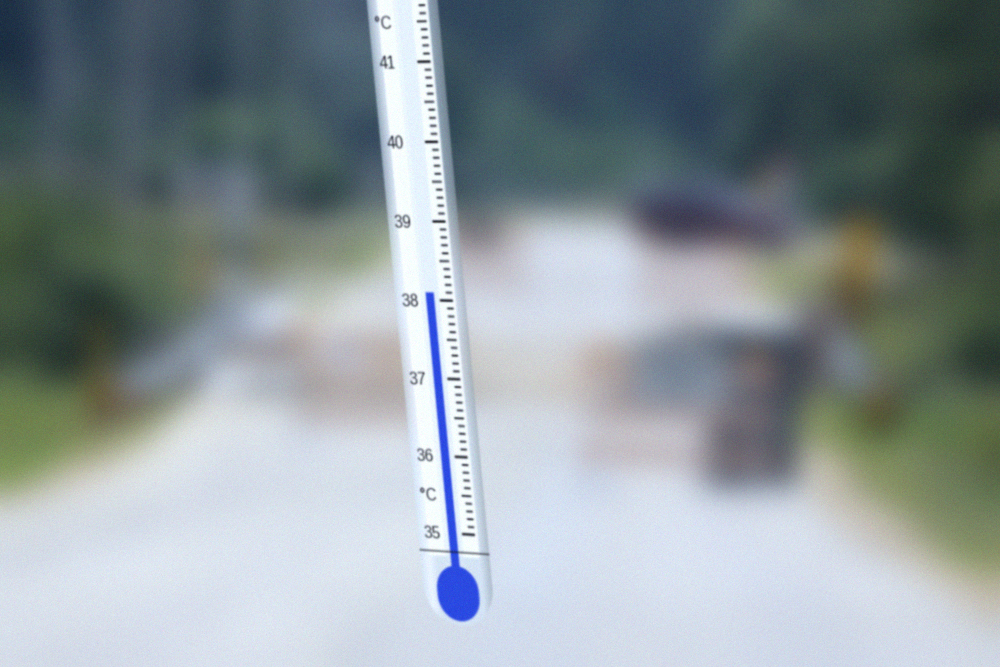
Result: {"value": 38.1, "unit": "°C"}
